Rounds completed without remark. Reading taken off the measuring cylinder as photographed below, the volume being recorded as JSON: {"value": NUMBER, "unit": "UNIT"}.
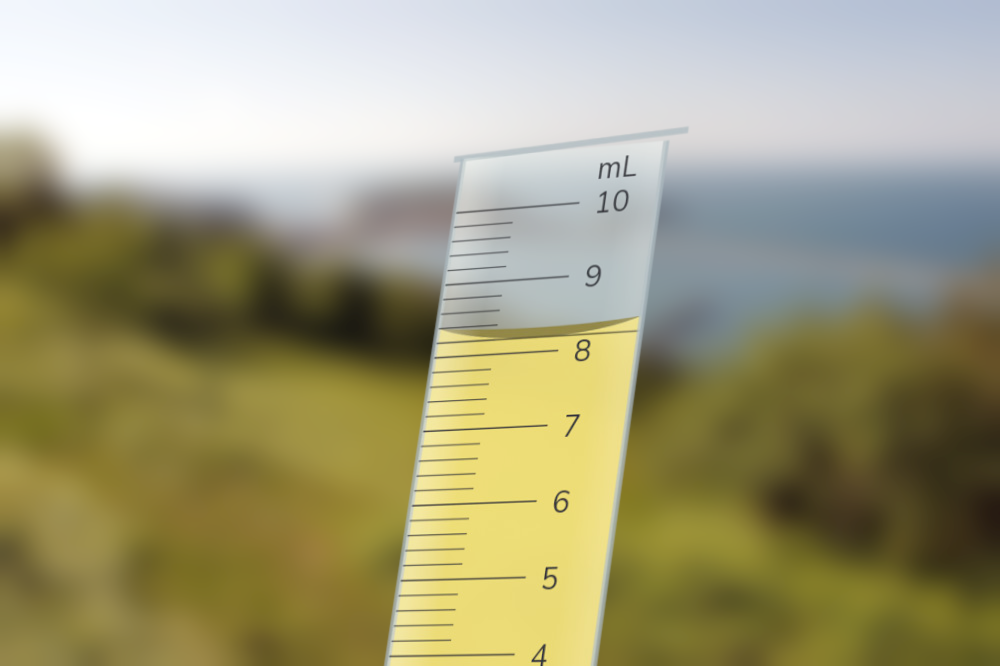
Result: {"value": 8.2, "unit": "mL"}
